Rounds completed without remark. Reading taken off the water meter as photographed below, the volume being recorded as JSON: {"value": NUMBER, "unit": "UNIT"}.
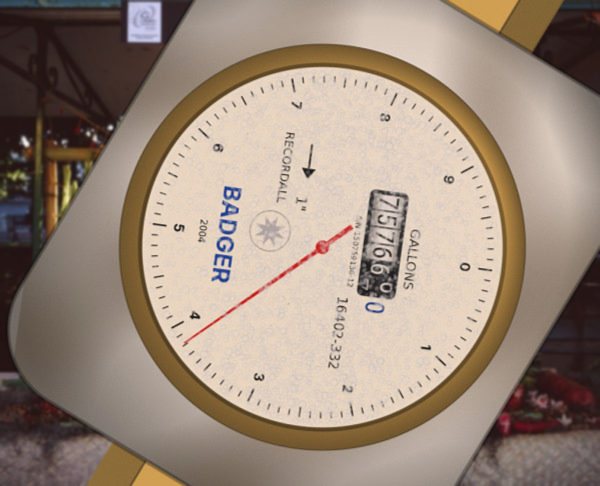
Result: {"value": 7576663.8, "unit": "gal"}
